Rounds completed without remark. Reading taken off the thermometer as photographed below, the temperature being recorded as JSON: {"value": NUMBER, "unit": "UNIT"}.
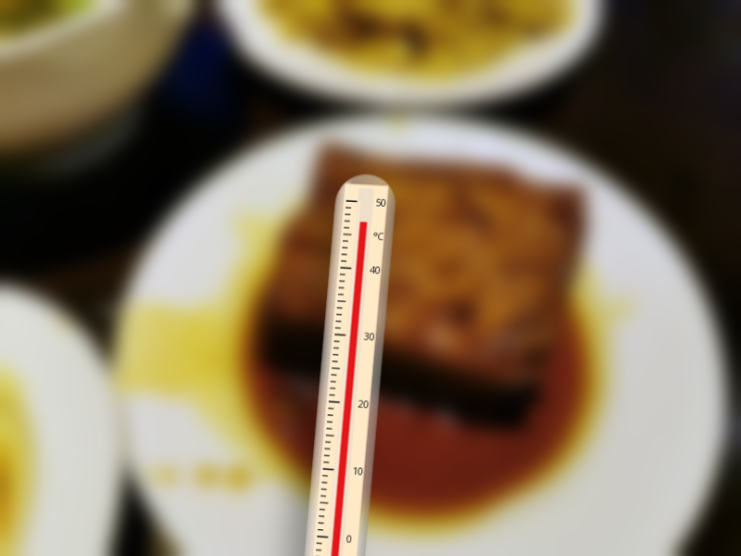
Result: {"value": 47, "unit": "°C"}
